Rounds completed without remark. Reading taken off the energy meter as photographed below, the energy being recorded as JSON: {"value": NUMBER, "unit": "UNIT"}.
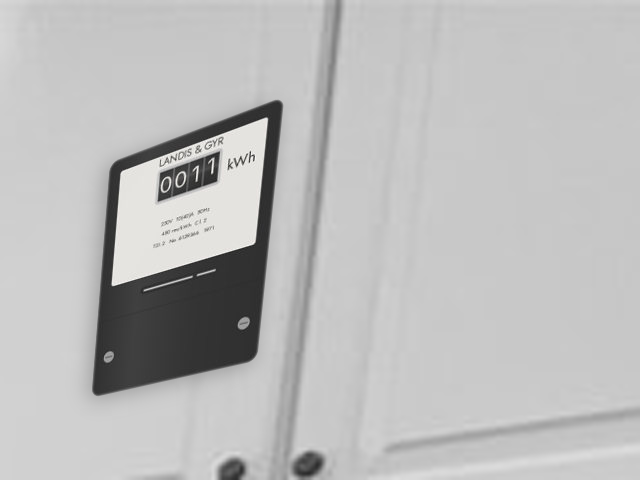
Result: {"value": 11, "unit": "kWh"}
